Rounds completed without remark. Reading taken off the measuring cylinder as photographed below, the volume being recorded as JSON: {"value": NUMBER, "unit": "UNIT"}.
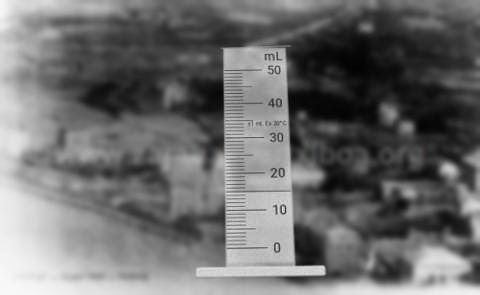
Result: {"value": 15, "unit": "mL"}
